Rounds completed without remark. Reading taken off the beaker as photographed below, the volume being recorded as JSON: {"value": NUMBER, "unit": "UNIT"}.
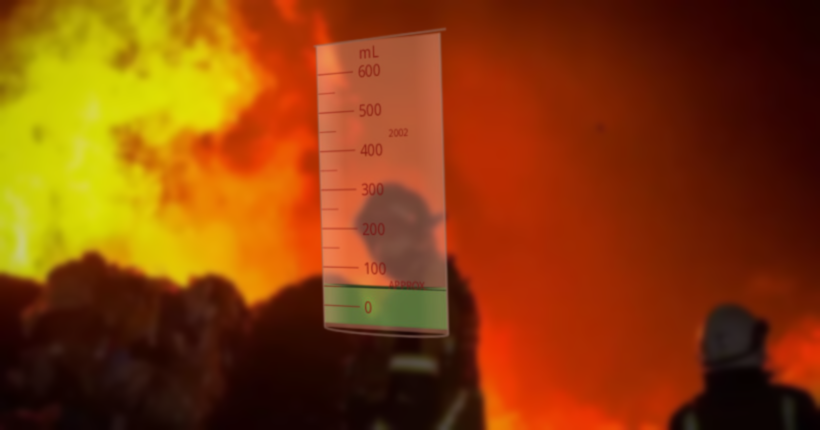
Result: {"value": 50, "unit": "mL"}
